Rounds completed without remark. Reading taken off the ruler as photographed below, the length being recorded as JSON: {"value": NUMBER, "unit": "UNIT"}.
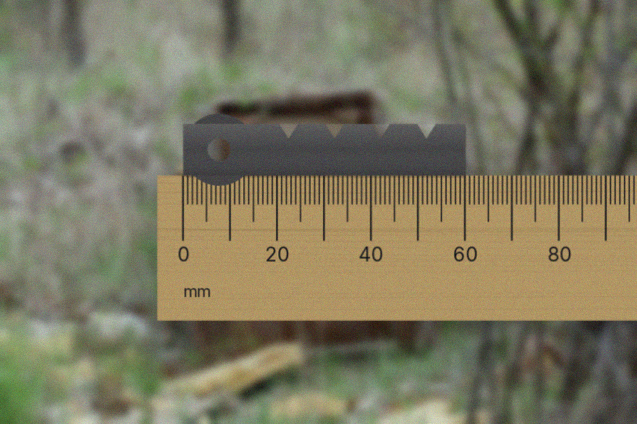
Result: {"value": 60, "unit": "mm"}
